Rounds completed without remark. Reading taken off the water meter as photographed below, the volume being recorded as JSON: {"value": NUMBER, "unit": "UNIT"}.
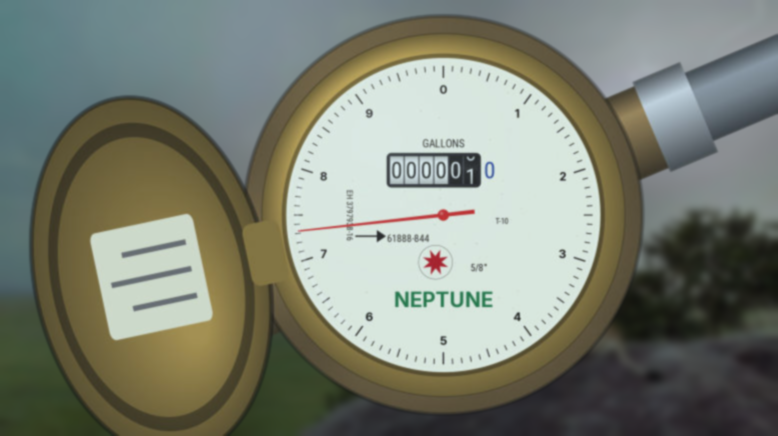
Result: {"value": 7.3, "unit": "gal"}
